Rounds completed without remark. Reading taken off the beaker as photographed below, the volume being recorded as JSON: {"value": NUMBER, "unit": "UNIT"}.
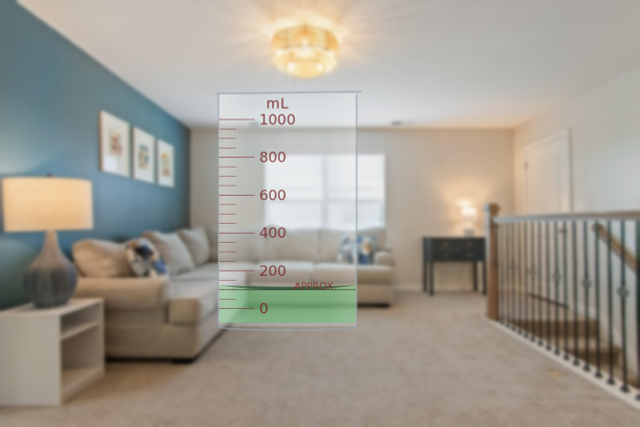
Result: {"value": 100, "unit": "mL"}
